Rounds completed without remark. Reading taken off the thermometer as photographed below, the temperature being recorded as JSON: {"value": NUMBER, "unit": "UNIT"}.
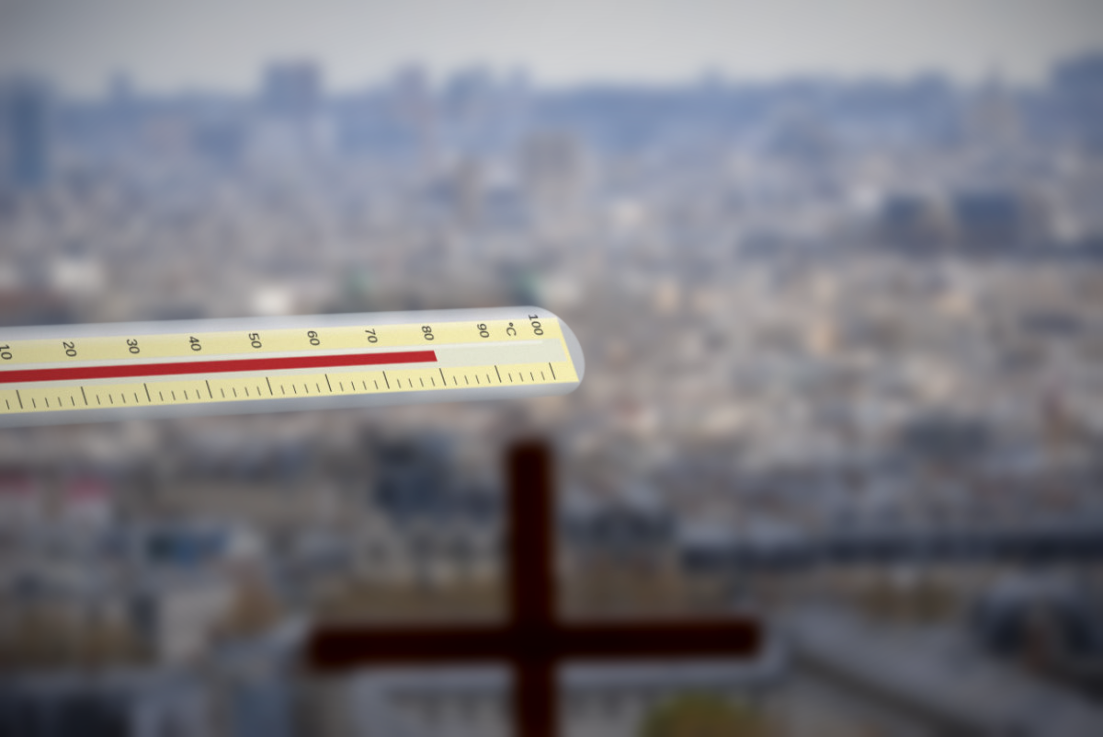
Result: {"value": 80, "unit": "°C"}
